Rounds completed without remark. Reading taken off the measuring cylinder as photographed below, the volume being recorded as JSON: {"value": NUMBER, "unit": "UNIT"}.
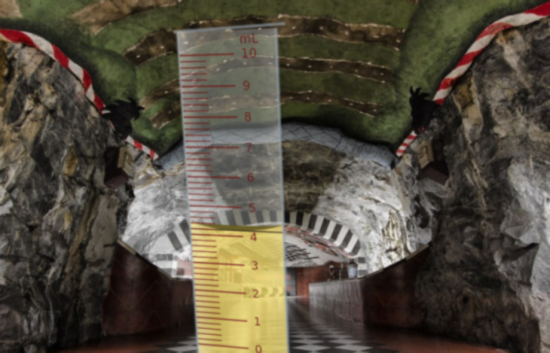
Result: {"value": 4.2, "unit": "mL"}
